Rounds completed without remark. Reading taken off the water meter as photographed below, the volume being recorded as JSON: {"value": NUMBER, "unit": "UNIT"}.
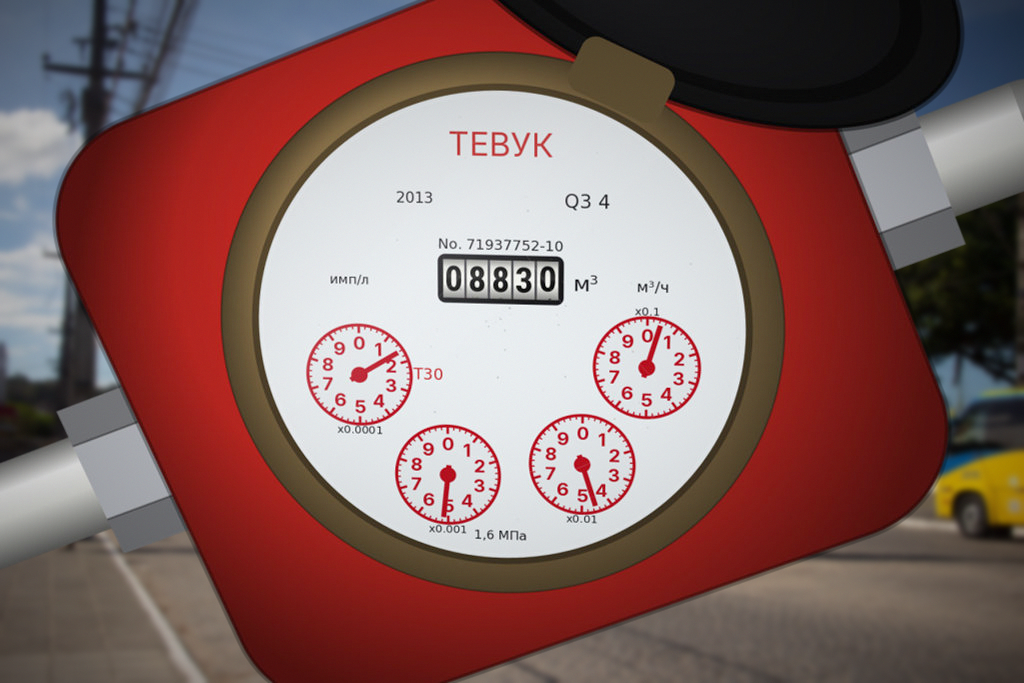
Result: {"value": 8830.0451, "unit": "m³"}
